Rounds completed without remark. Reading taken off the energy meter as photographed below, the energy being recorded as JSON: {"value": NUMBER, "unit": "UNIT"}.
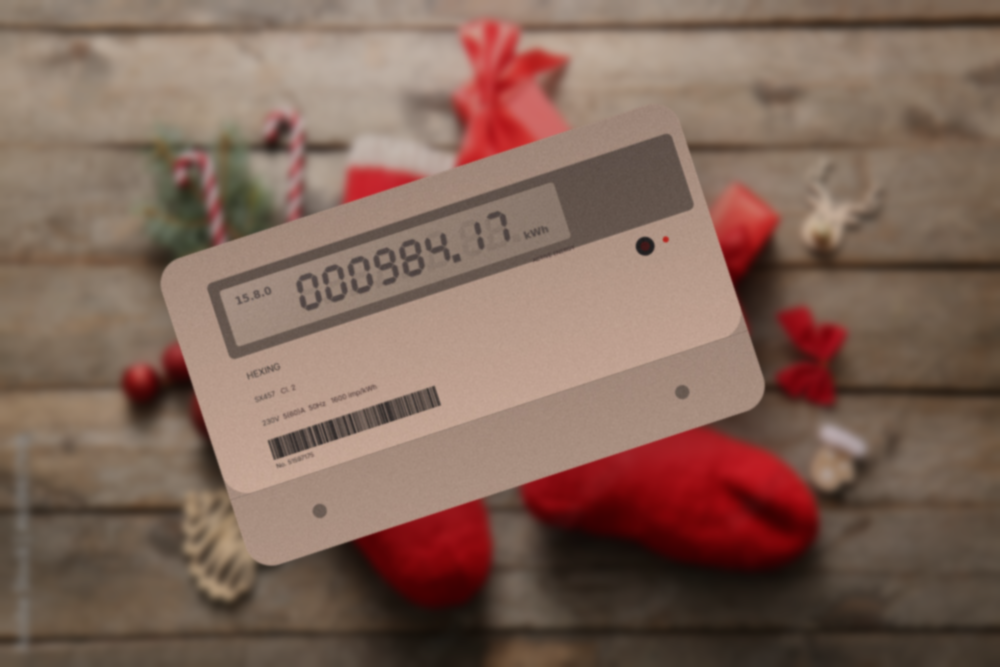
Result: {"value": 984.17, "unit": "kWh"}
